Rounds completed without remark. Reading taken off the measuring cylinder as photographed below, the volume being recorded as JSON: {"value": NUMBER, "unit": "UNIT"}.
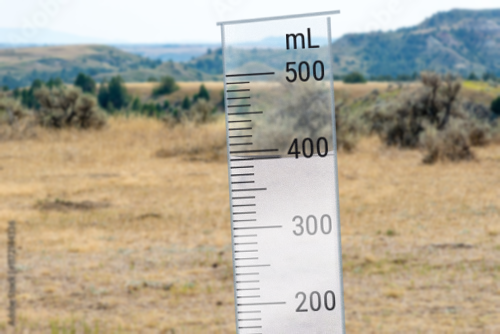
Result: {"value": 390, "unit": "mL"}
